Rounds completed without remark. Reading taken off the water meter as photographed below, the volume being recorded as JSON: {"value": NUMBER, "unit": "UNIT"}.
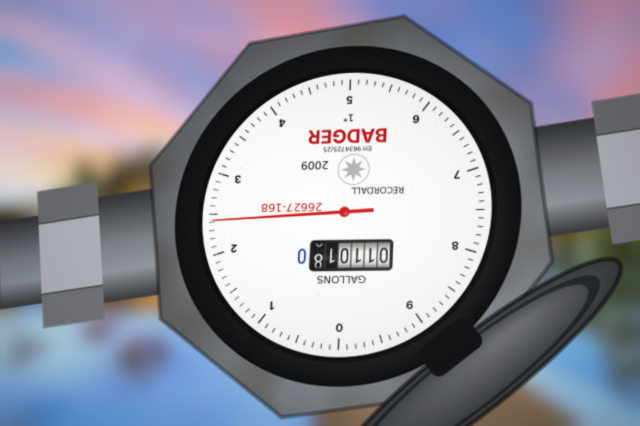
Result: {"value": 110182.4, "unit": "gal"}
